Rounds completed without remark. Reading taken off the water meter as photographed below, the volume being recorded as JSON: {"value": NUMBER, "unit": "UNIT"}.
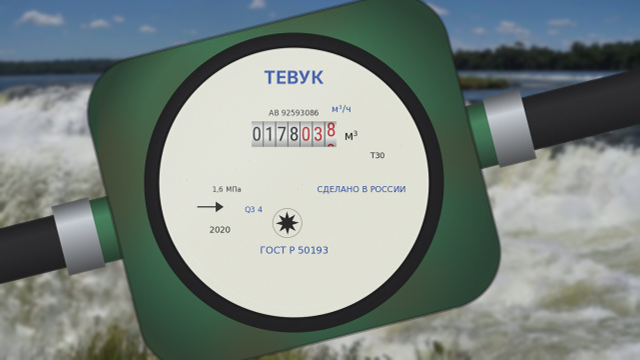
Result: {"value": 178.038, "unit": "m³"}
